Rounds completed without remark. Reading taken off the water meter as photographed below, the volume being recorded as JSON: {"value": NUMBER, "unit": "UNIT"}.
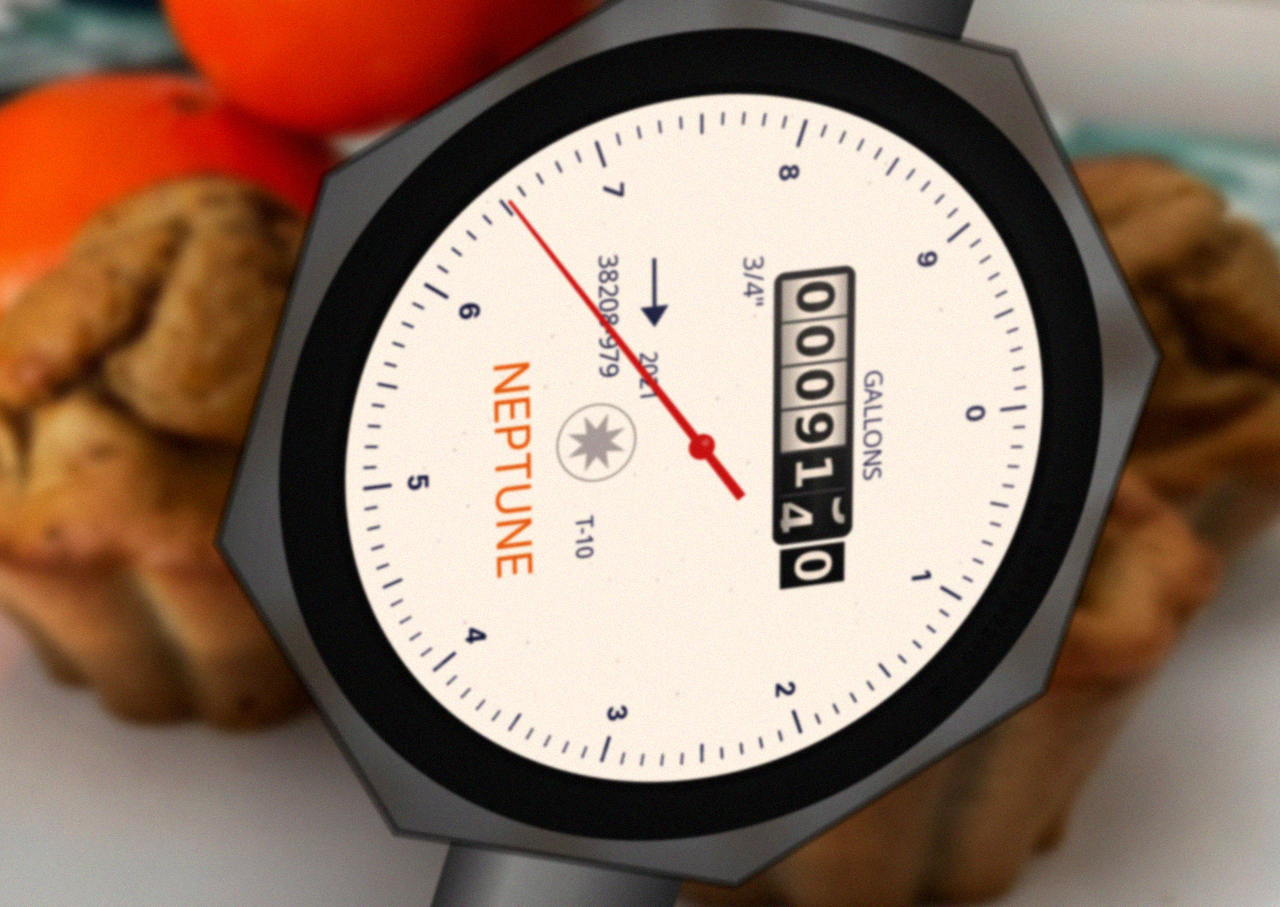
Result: {"value": 9136.5, "unit": "gal"}
